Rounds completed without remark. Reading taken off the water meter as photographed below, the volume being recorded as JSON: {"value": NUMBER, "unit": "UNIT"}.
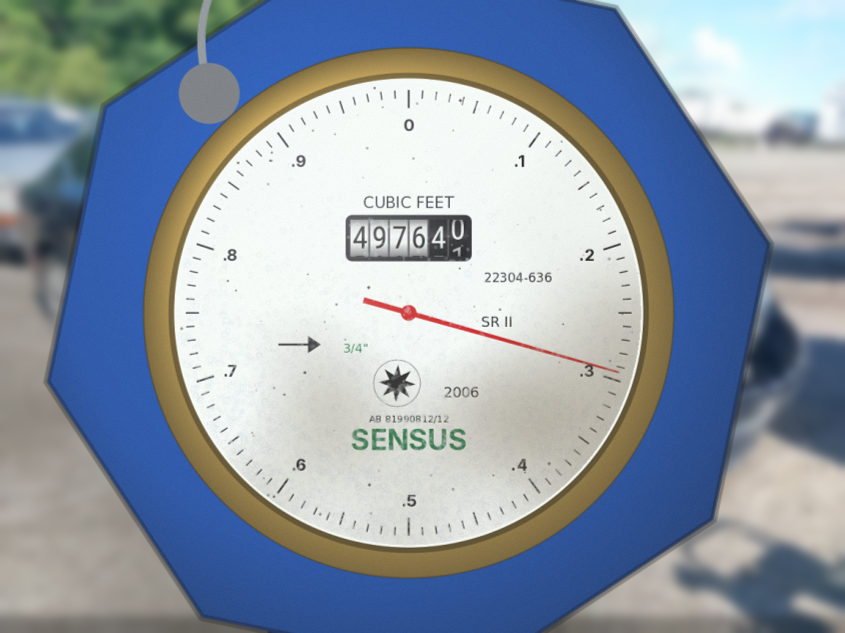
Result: {"value": 497640.29, "unit": "ft³"}
